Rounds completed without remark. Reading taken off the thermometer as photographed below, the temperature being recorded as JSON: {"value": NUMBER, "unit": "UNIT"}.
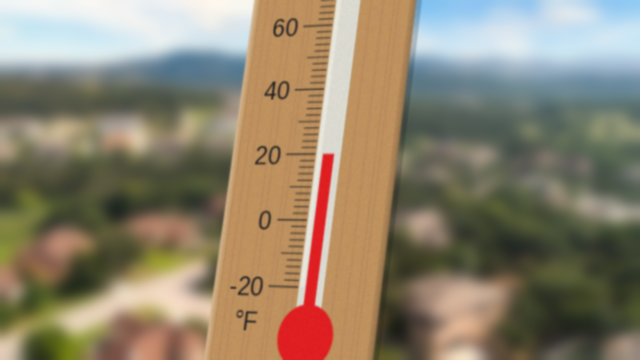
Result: {"value": 20, "unit": "°F"}
